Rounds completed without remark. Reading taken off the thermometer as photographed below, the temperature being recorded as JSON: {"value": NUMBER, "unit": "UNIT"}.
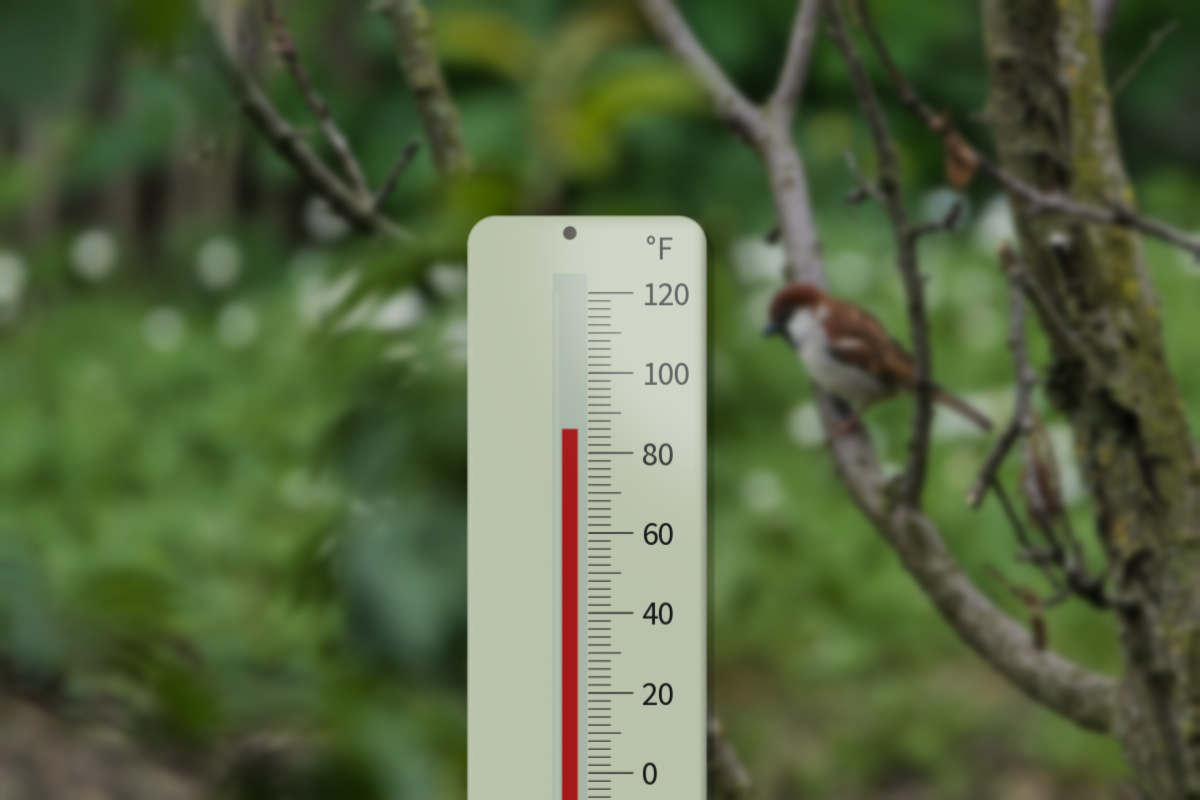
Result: {"value": 86, "unit": "°F"}
